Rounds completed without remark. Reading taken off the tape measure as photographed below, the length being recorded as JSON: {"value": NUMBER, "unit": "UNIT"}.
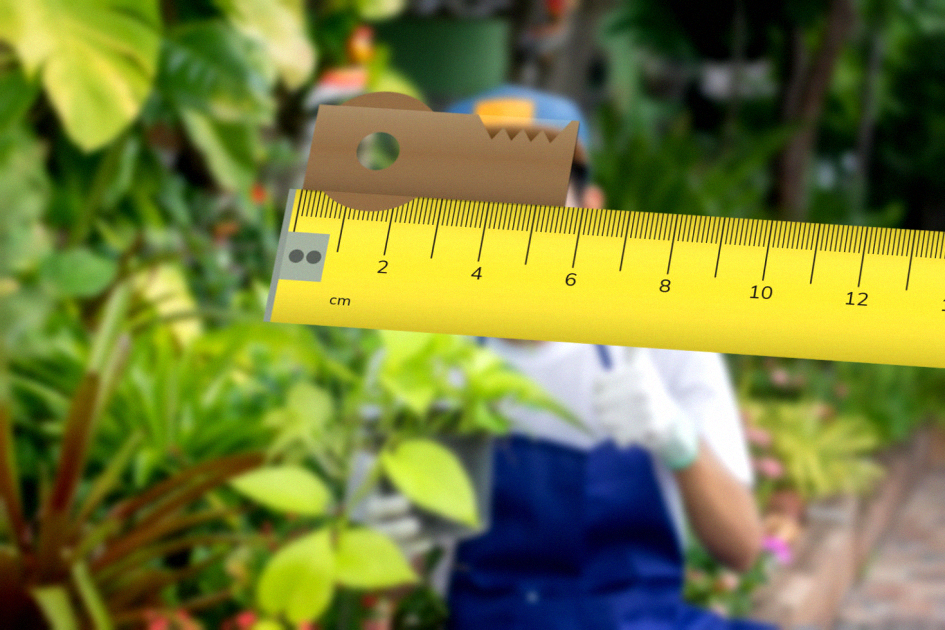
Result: {"value": 5.6, "unit": "cm"}
